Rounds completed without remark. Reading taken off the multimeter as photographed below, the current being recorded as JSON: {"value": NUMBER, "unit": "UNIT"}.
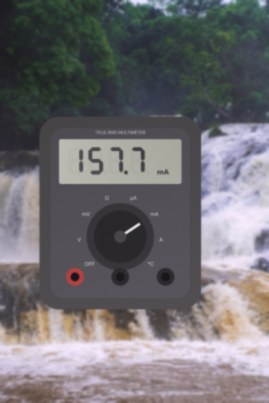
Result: {"value": 157.7, "unit": "mA"}
